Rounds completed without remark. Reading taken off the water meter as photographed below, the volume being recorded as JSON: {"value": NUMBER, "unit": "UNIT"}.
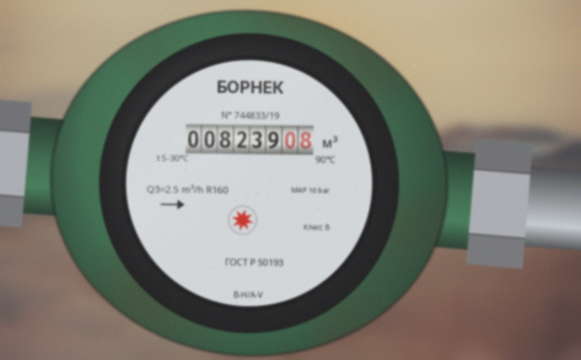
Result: {"value": 8239.08, "unit": "m³"}
